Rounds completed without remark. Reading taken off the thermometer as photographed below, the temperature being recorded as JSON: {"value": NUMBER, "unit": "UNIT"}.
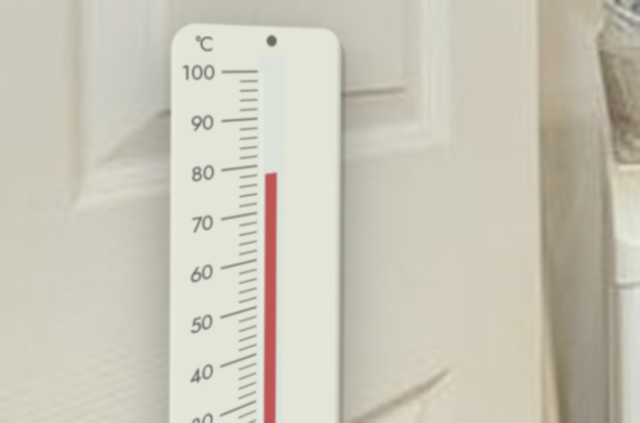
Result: {"value": 78, "unit": "°C"}
